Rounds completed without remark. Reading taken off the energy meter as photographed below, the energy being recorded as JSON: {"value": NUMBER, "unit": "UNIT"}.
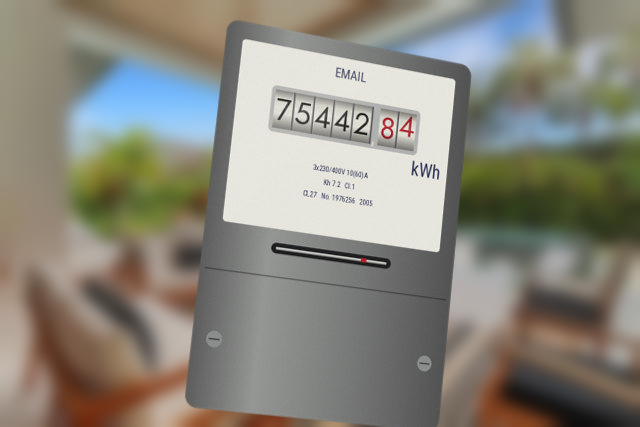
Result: {"value": 75442.84, "unit": "kWh"}
